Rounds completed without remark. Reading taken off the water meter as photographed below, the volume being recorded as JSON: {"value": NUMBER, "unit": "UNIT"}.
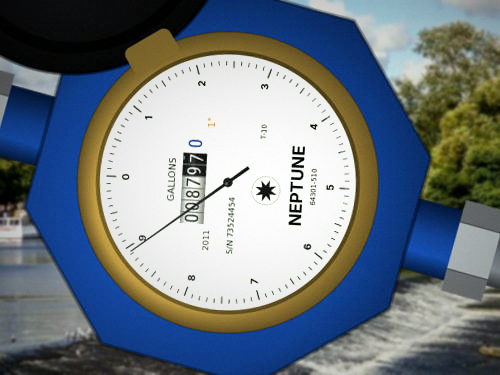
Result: {"value": 87968.9, "unit": "gal"}
